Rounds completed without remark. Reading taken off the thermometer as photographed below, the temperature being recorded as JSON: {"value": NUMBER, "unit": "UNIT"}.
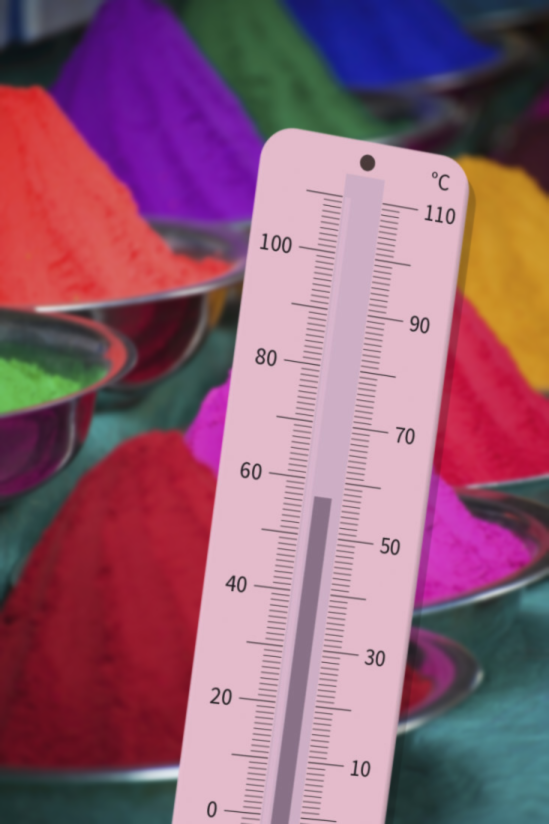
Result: {"value": 57, "unit": "°C"}
